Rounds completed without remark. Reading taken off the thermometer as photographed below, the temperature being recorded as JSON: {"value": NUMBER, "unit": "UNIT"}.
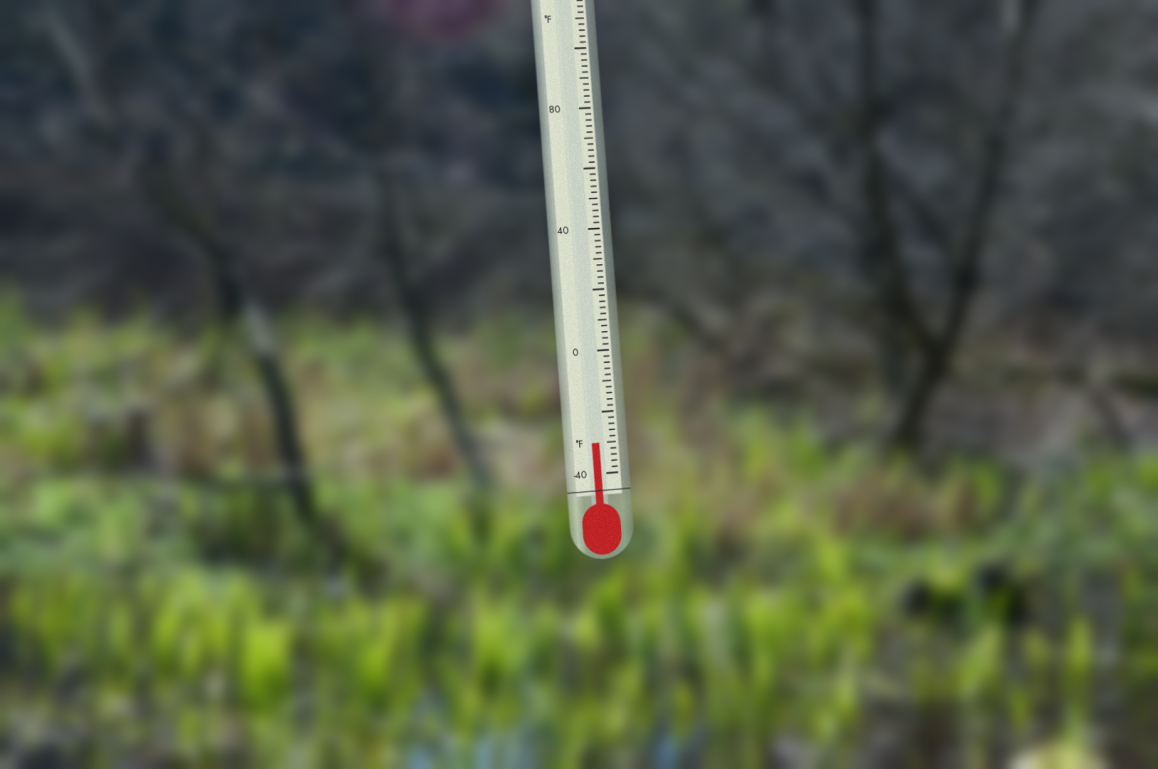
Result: {"value": -30, "unit": "°F"}
